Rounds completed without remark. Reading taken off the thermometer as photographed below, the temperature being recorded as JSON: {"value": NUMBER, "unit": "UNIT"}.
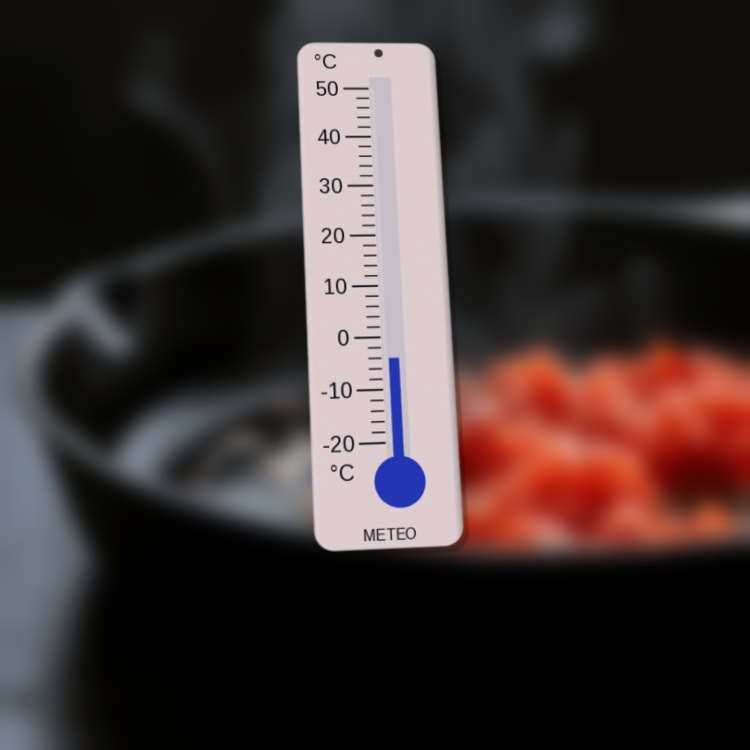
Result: {"value": -4, "unit": "°C"}
